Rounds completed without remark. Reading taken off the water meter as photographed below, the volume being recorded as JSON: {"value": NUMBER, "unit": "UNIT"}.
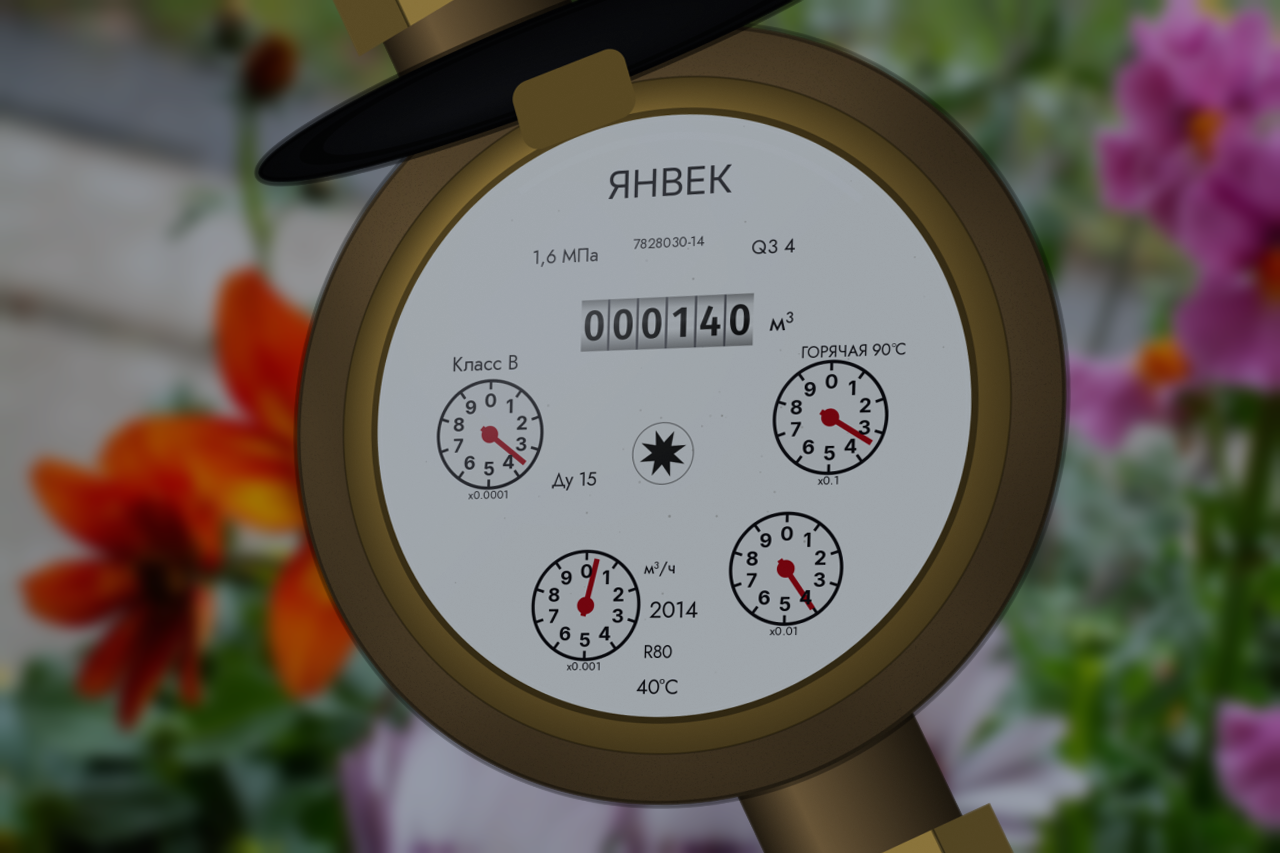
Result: {"value": 140.3403, "unit": "m³"}
